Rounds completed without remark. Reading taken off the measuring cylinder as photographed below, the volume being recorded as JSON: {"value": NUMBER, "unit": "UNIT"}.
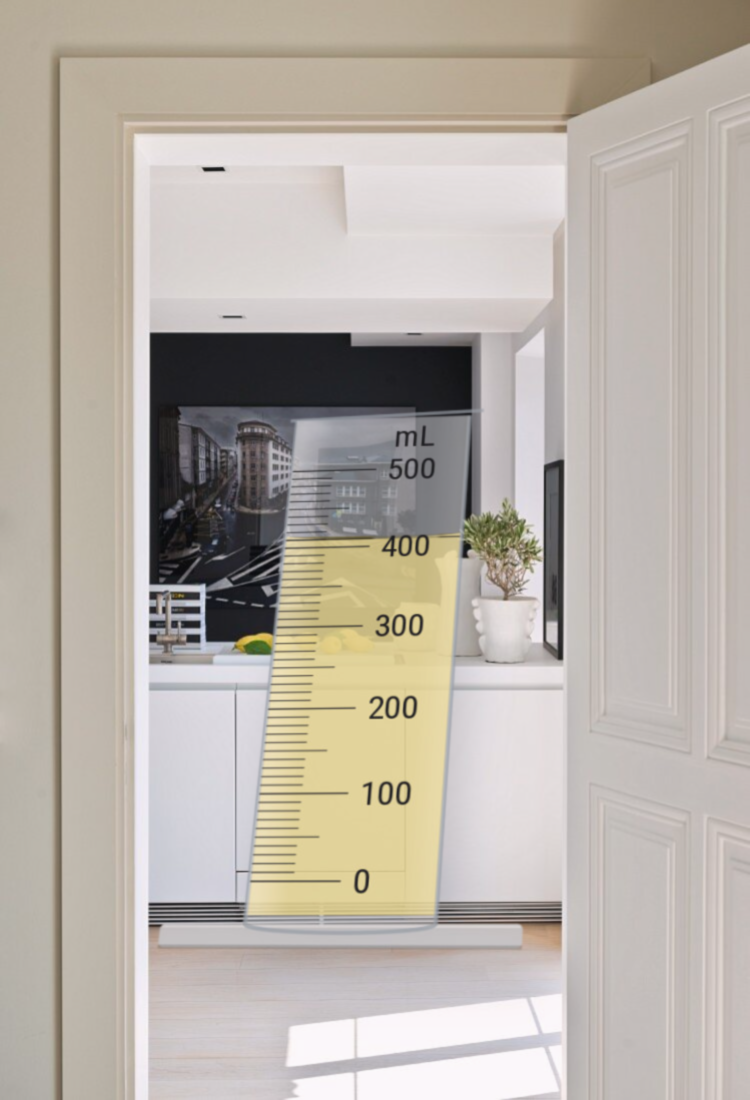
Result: {"value": 410, "unit": "mL"}
